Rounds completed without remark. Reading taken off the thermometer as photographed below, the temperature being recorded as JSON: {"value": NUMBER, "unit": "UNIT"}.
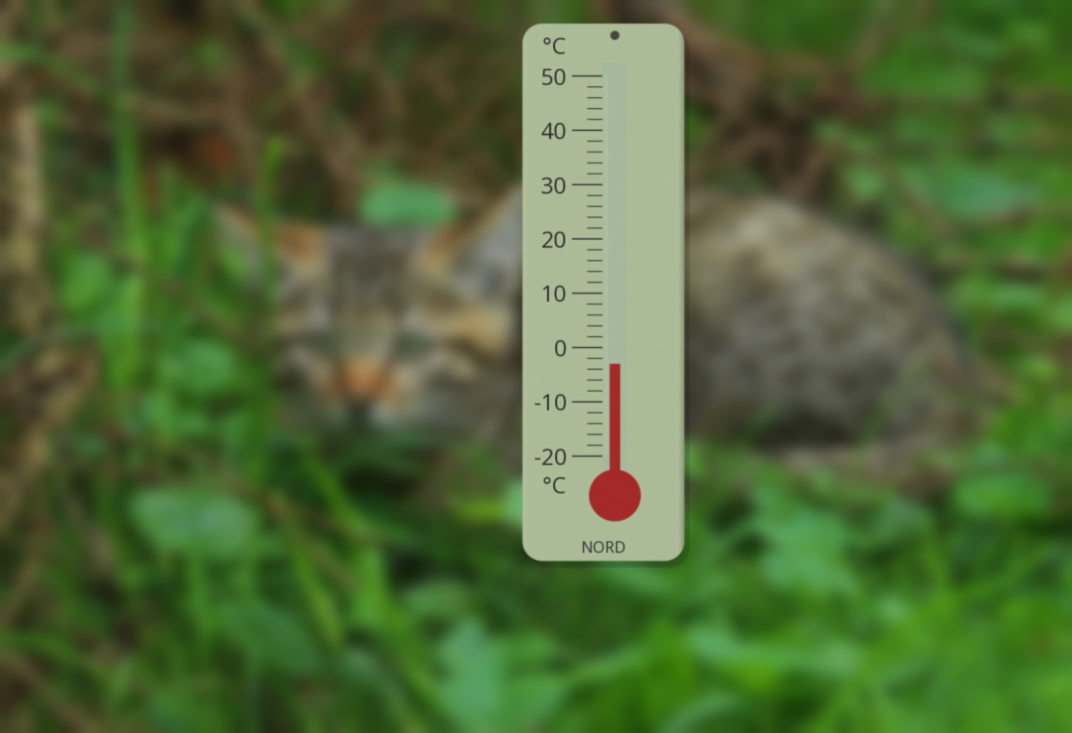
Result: {"value": -3, "unit": "°C"}
